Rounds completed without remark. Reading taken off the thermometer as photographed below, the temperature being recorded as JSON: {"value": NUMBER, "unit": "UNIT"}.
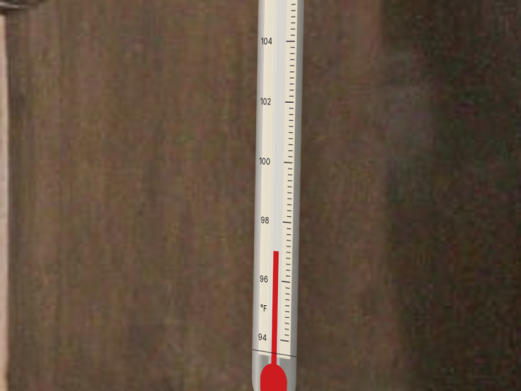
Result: {"value": 97, "unit": "°F"}
